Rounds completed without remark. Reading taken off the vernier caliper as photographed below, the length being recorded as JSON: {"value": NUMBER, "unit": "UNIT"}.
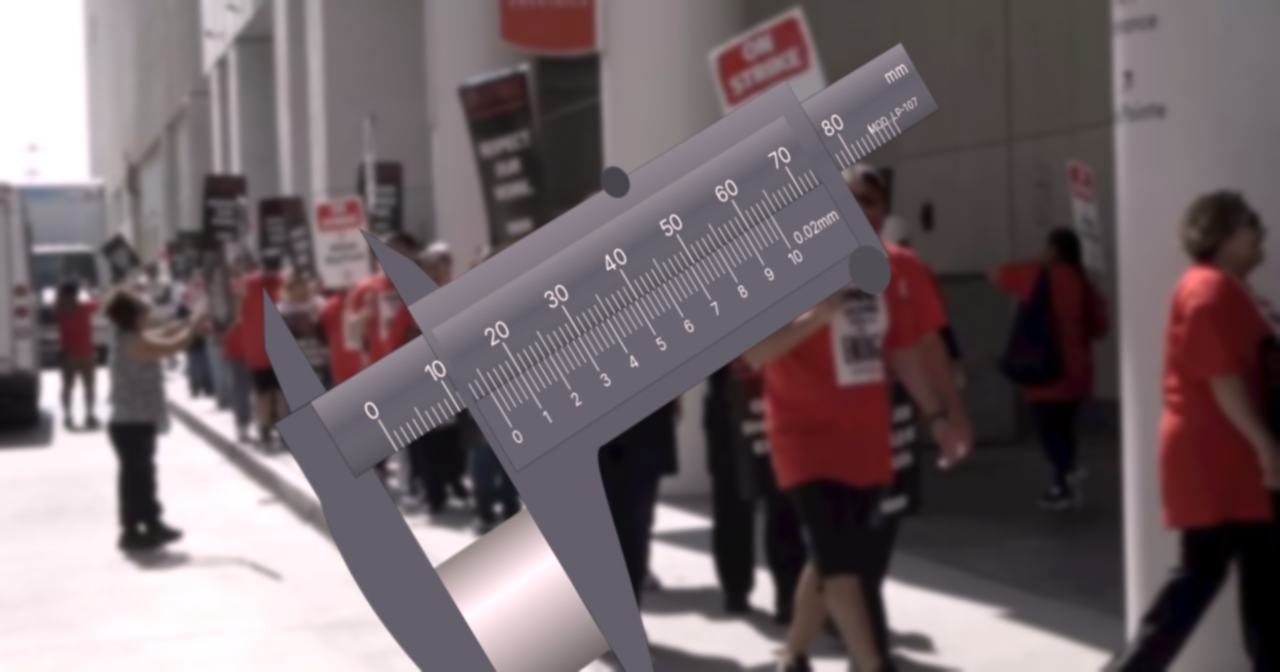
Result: {"value": 15.0, "unit": "mm"}
